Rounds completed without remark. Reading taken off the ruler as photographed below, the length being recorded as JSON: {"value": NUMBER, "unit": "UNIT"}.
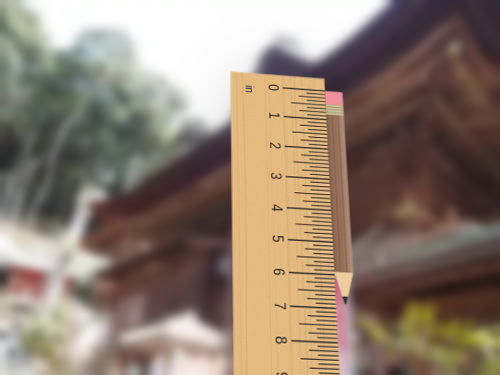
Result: {"value": 6.875, "unit": "in"}
